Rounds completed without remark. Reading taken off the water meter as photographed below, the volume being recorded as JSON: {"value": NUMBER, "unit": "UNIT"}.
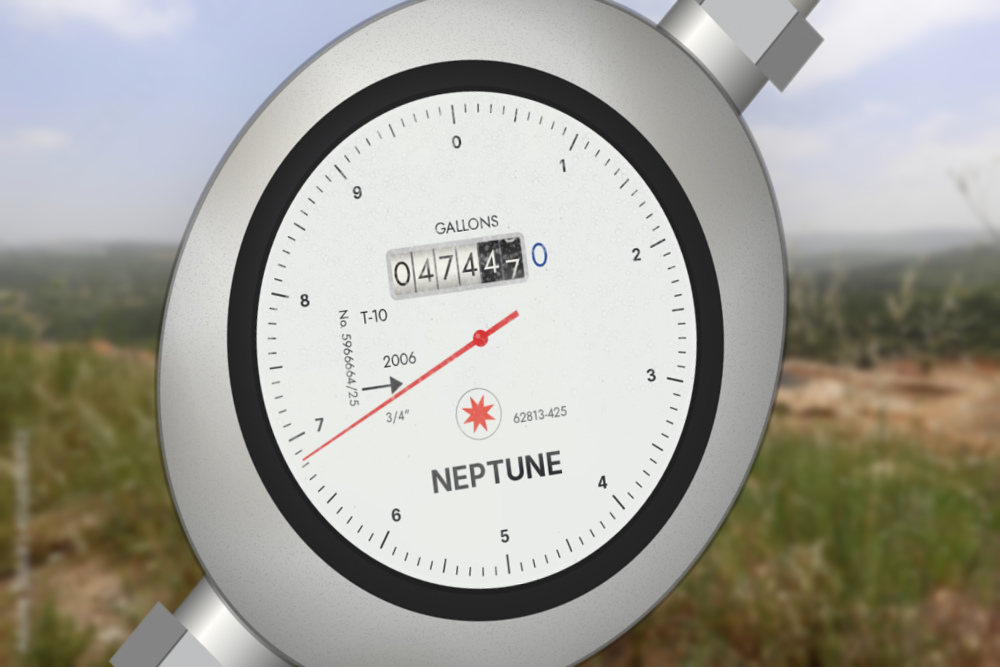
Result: {"value": 474466.8, "unit": "gal"}
